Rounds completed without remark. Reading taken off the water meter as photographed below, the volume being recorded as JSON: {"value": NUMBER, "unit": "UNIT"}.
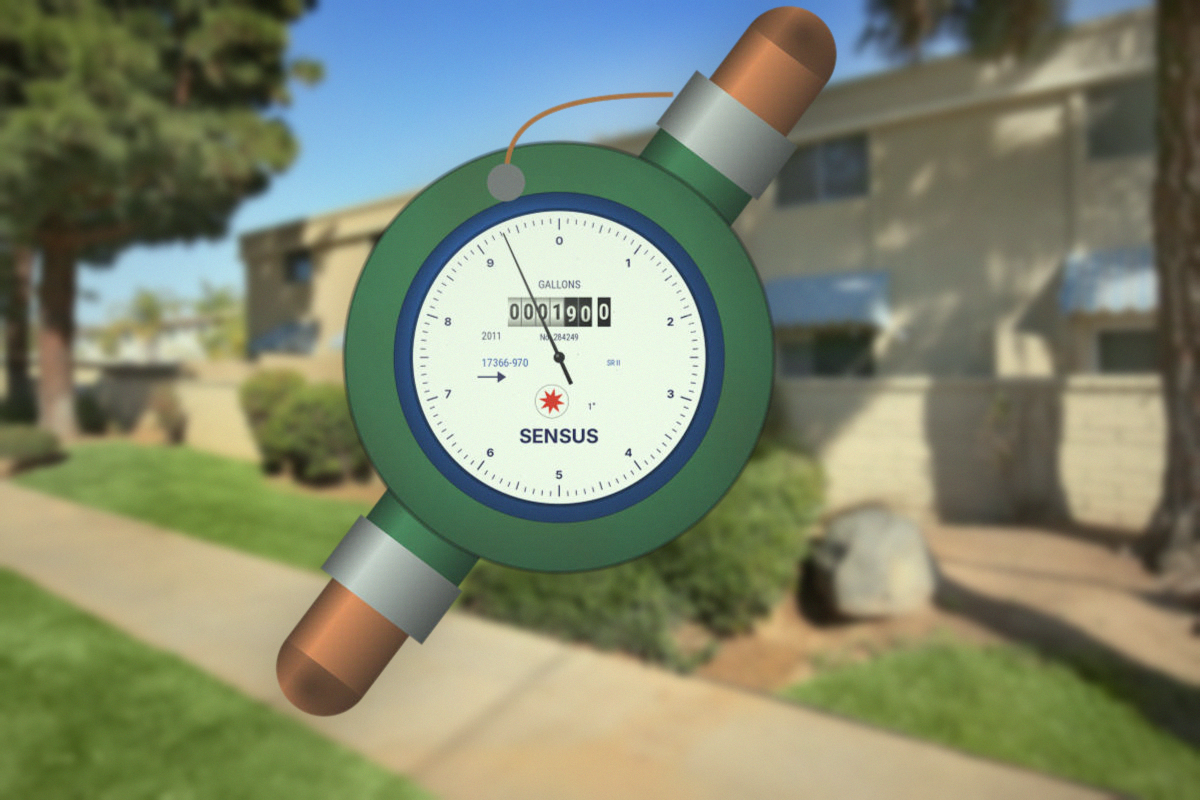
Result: {"value": 1899.3, "unit": "gal"}
